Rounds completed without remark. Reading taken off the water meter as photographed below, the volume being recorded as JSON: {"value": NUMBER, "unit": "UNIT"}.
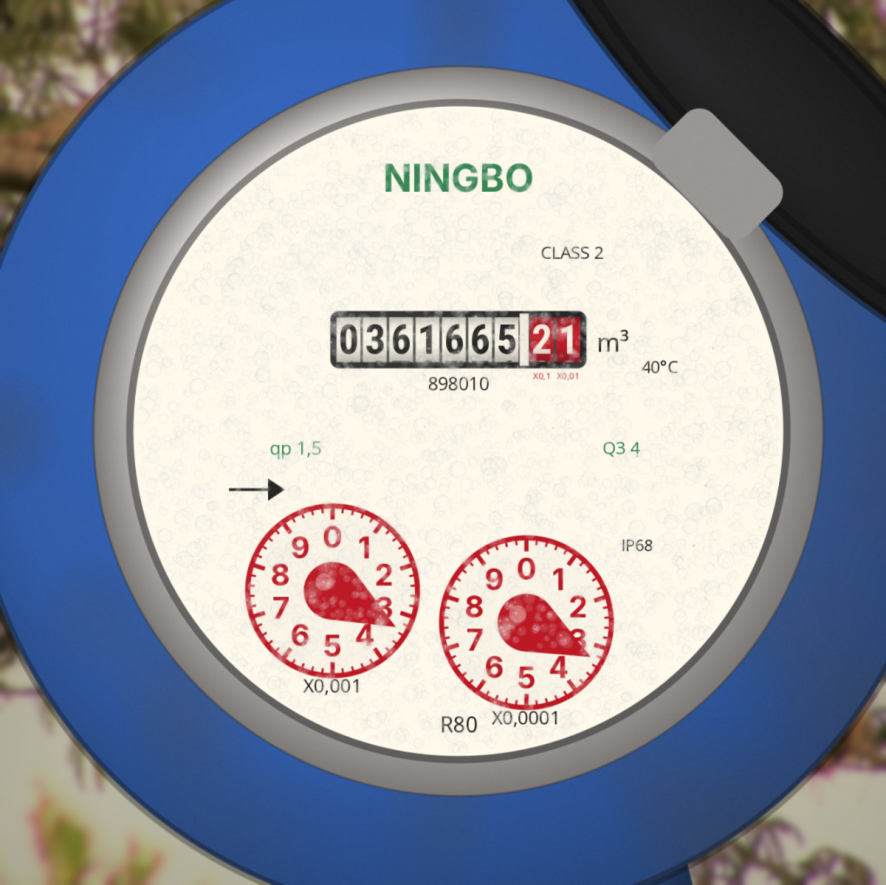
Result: {"value": 361665.2133, "unit": "m³"}
